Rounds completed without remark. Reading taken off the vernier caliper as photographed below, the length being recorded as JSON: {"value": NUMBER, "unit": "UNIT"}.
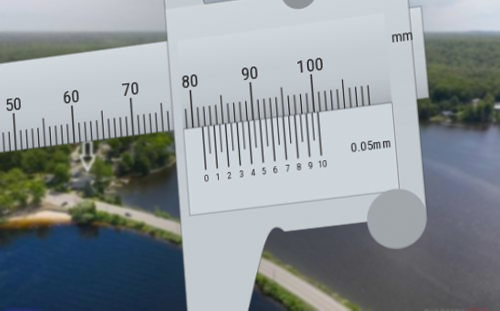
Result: {"value": 81.6, "unit": "mm"}
